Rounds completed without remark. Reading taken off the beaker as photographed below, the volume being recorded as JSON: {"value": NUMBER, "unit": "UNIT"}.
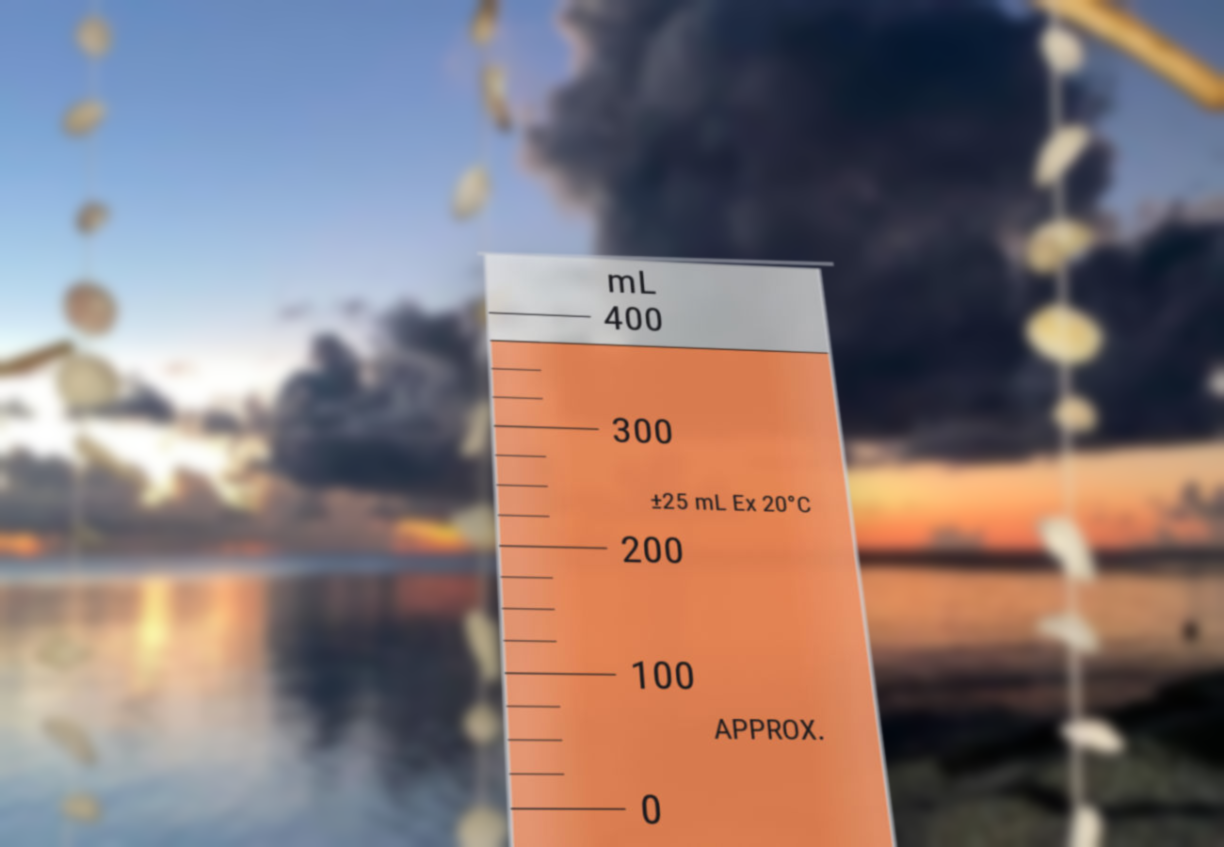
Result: {"value": 375, "unit": "mL"}
